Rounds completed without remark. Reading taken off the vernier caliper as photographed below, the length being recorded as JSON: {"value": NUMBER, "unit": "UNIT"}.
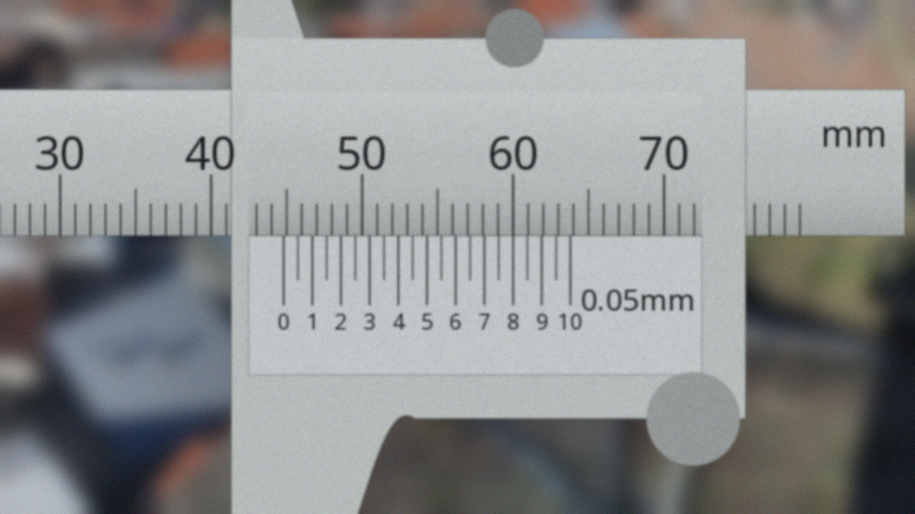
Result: {"value": 44.8, "unit": "mm"}
